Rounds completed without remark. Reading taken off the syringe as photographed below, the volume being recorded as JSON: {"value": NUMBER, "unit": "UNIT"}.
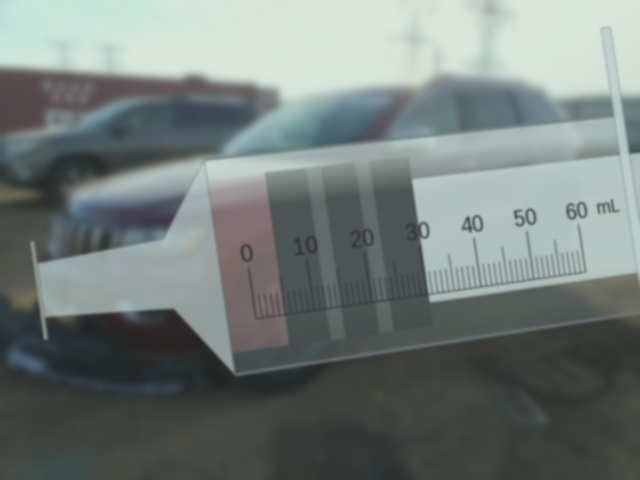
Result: {"value": 5, "unit": "mL"}
